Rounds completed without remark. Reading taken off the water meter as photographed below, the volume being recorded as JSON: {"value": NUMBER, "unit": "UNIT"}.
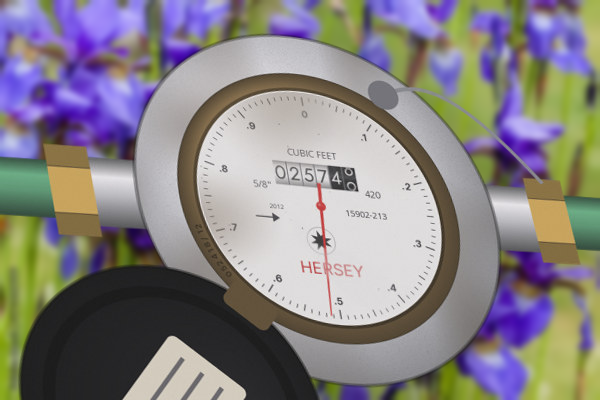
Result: {"value": 25748.51, "unit": "ft³"}
